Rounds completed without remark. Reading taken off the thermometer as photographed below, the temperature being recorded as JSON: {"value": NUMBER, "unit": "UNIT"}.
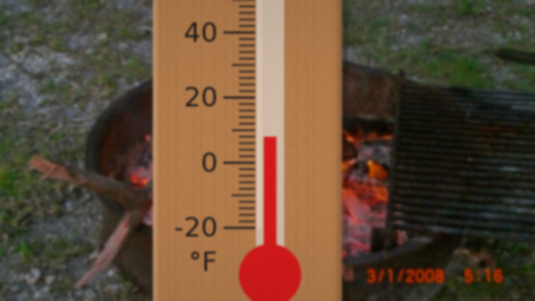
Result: {"value": 8, "unit": "°F"}
